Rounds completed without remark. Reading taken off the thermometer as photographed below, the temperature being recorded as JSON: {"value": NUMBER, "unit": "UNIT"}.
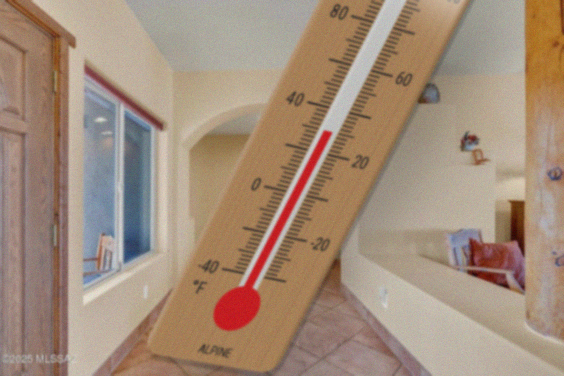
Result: {"value": 30, "unit": "°F"}
